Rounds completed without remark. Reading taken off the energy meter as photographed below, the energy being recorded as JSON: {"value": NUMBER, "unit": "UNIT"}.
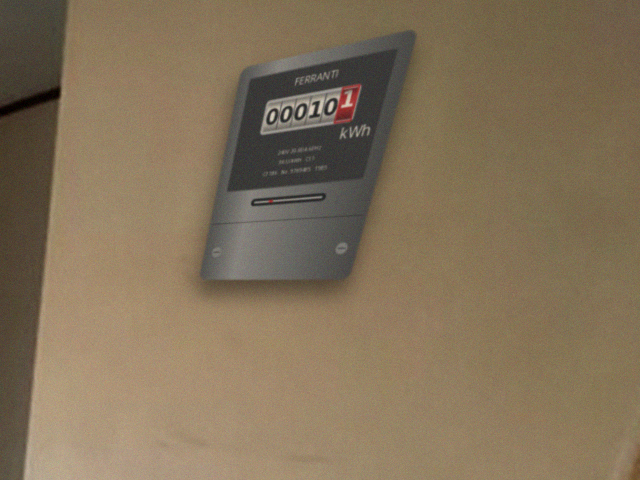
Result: {"value": 10.1, "unit": "kWh"}
